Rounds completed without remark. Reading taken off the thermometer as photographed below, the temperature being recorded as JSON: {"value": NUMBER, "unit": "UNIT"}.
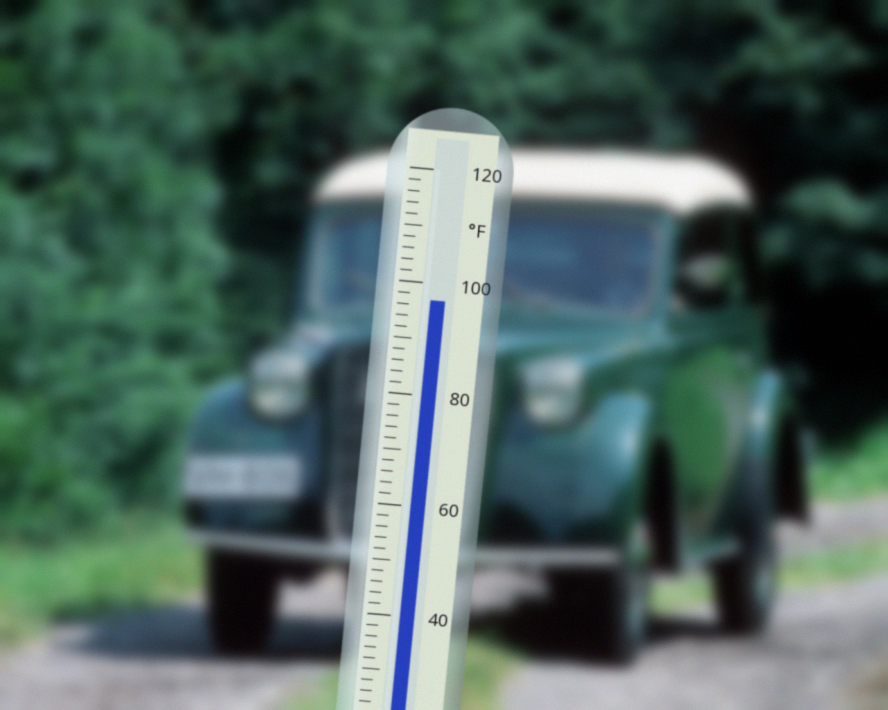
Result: {"value": 97, "unit": "°F"}
